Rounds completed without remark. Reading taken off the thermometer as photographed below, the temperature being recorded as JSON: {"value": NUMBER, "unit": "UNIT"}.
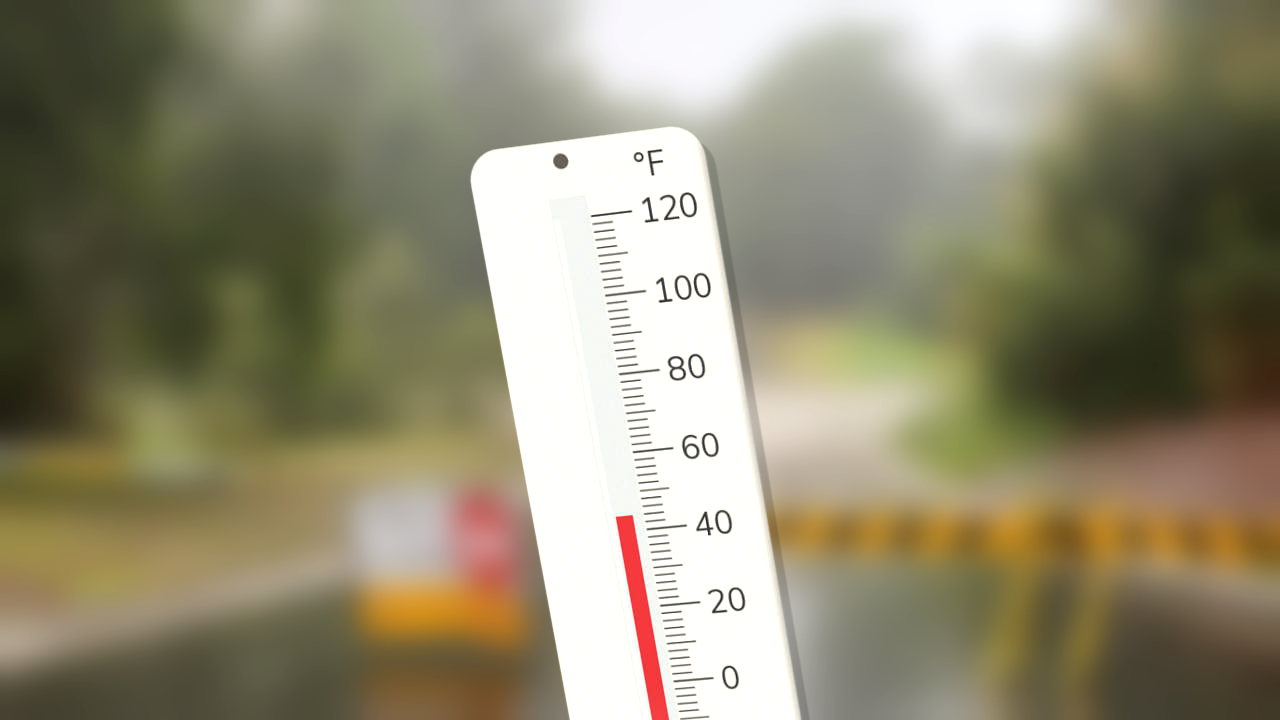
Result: {"value": 44, "unit": "°F"}
